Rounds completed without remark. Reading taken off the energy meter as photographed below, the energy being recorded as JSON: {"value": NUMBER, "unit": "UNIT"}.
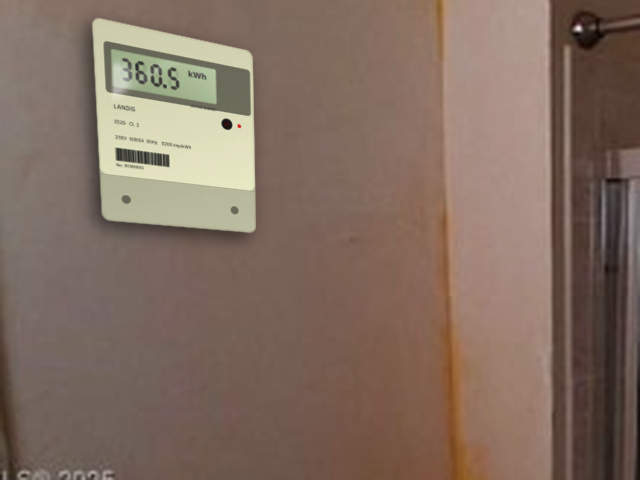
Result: {"value": 360.5, "unit": "kWh"}
